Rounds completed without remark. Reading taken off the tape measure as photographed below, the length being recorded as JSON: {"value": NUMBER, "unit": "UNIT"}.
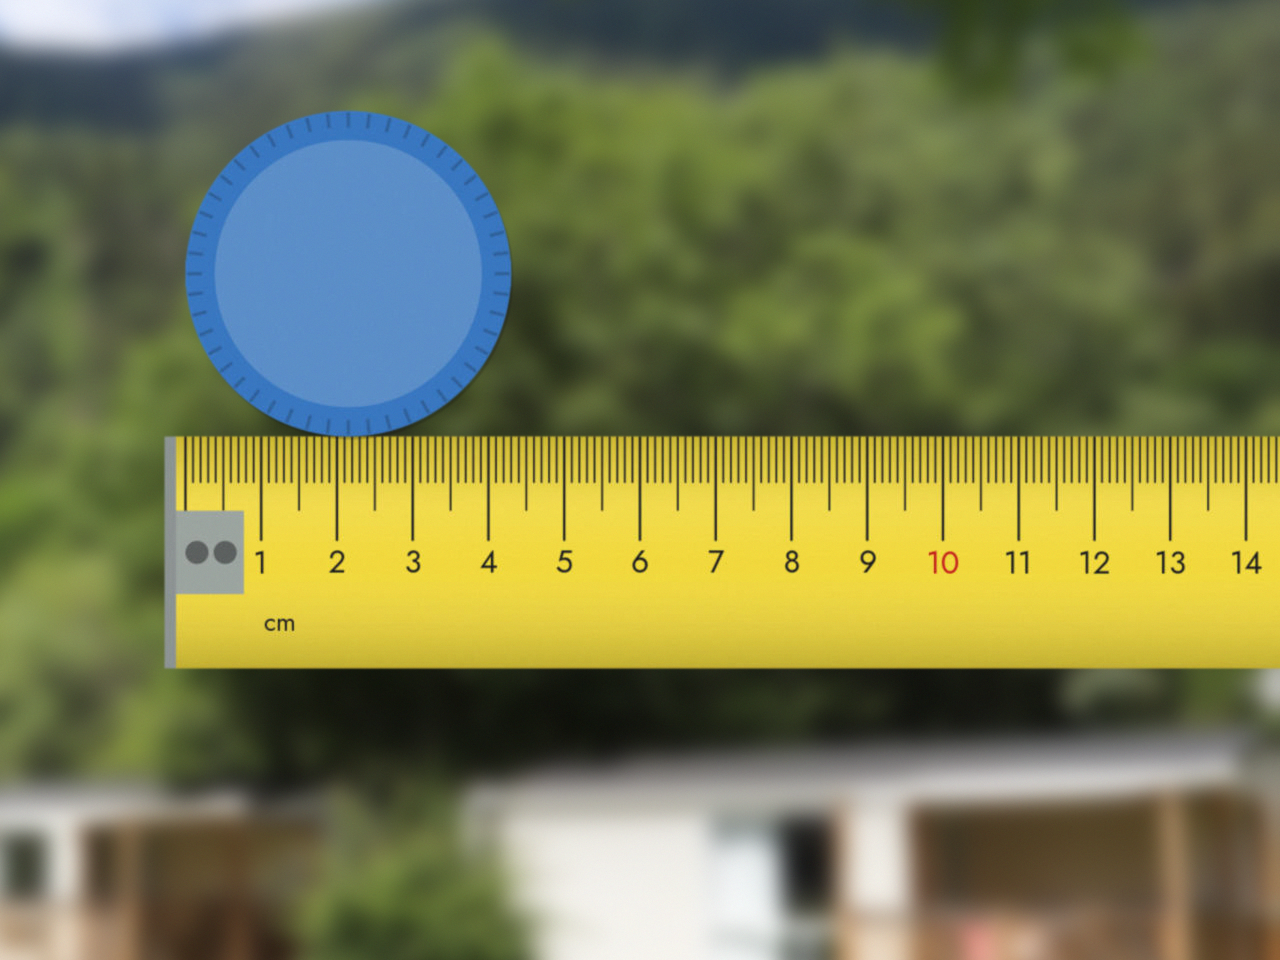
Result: {"value": 4.3, "unit": "cm"}
